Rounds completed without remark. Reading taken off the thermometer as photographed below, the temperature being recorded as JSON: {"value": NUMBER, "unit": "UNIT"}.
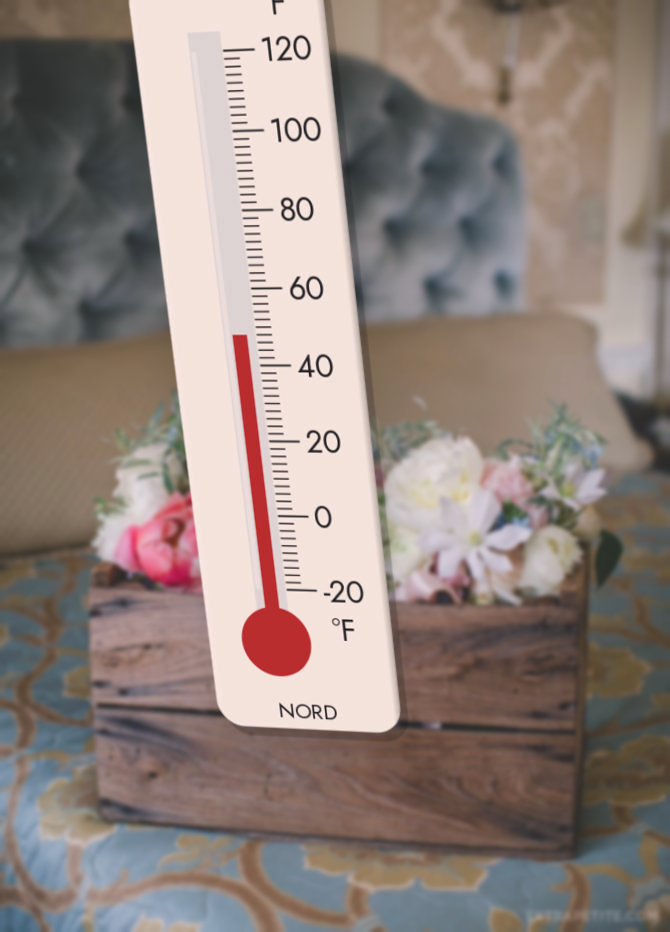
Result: {"value": 48, "unit": "°F"}
